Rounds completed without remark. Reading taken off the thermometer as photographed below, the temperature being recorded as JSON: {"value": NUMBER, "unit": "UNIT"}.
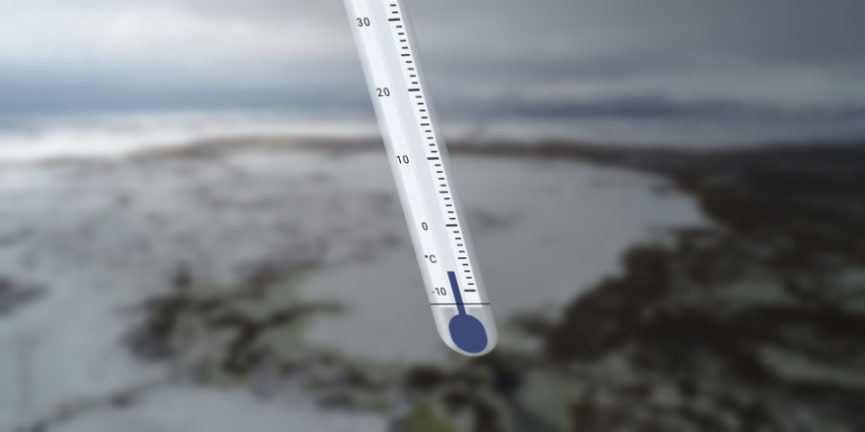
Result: {"value": -7, "unit": "°C"}
